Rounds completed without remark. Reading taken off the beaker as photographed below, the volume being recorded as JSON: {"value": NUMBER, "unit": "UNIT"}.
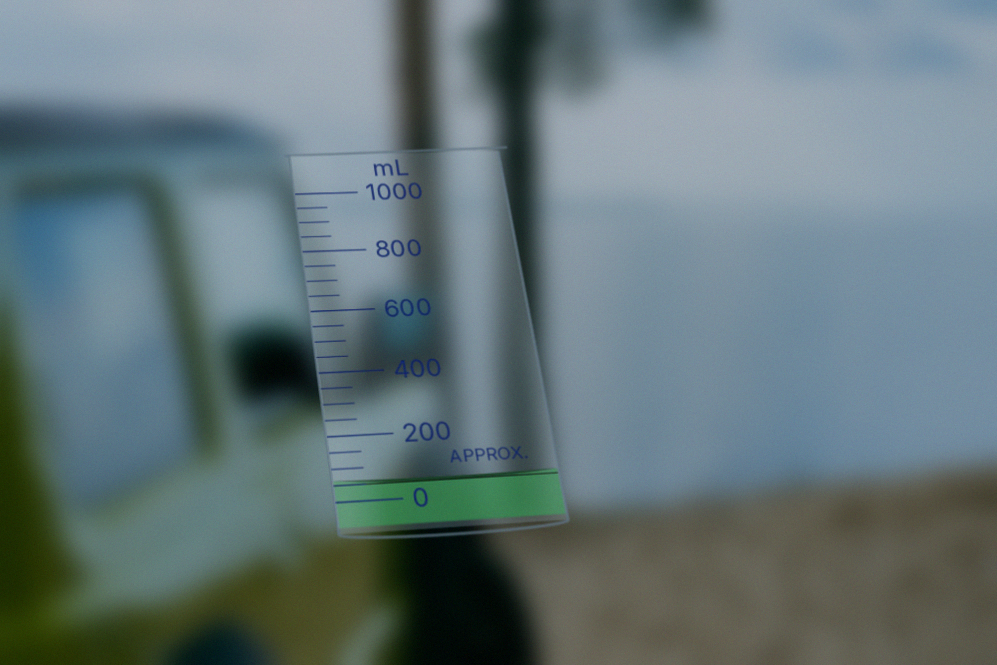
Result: {"value": 50, "unit": "mL"}
